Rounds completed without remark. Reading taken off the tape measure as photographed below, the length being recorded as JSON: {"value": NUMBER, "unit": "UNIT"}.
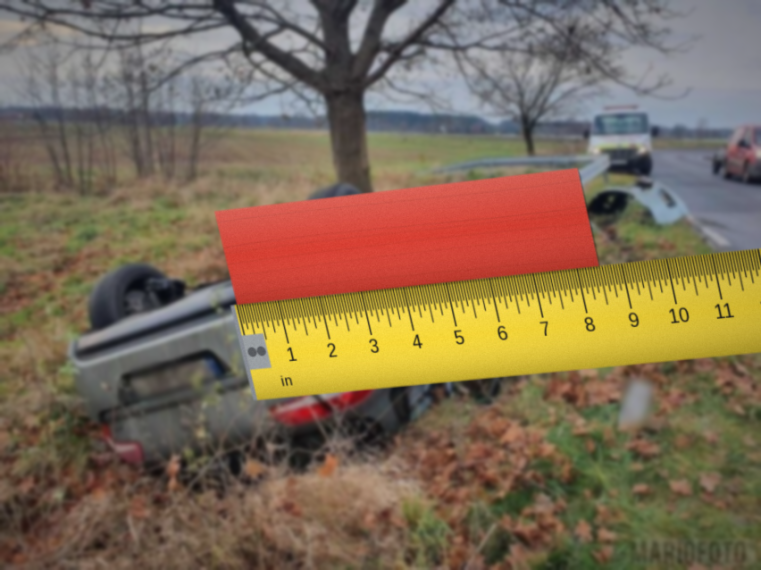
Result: {"value": 8.5, "unit": "in"}
